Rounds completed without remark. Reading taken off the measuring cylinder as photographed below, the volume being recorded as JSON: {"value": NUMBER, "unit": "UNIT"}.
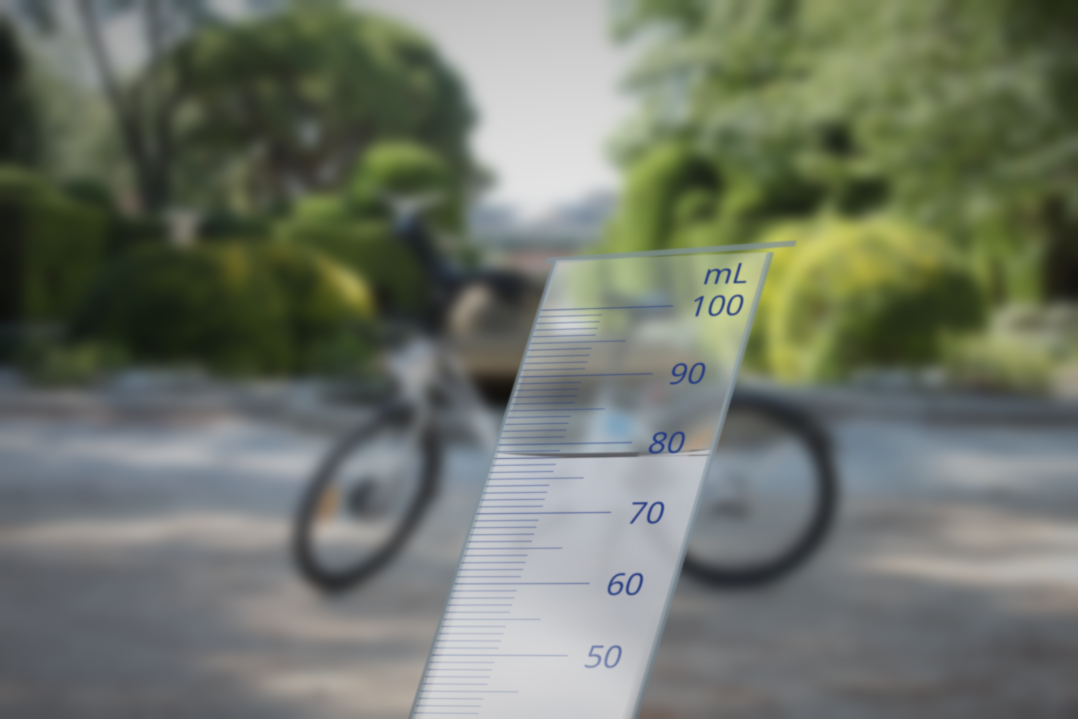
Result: {"value": 78, "unit": "mL"}
